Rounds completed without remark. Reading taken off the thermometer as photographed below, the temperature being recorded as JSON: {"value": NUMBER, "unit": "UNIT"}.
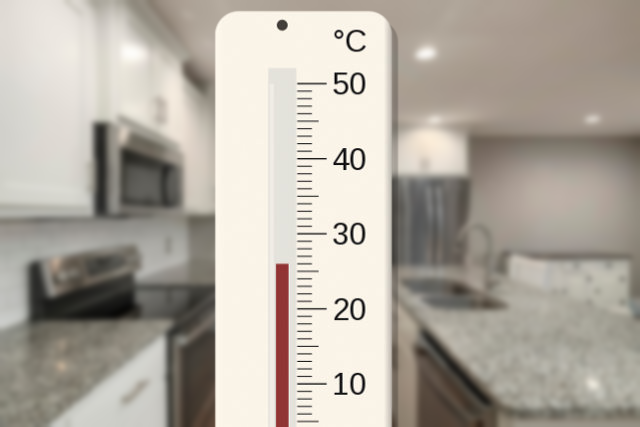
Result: {"value": 26, "unit": "°C"}
